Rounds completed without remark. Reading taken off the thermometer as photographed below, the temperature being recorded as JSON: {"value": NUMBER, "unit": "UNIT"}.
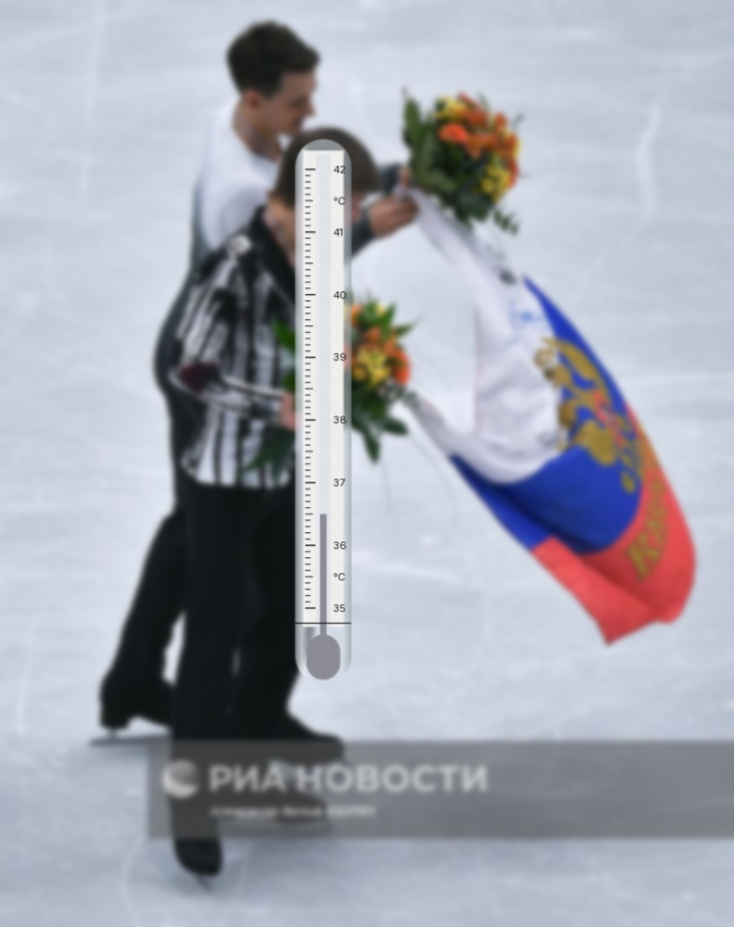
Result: {"value": 36.5, "unit": "°C"}
